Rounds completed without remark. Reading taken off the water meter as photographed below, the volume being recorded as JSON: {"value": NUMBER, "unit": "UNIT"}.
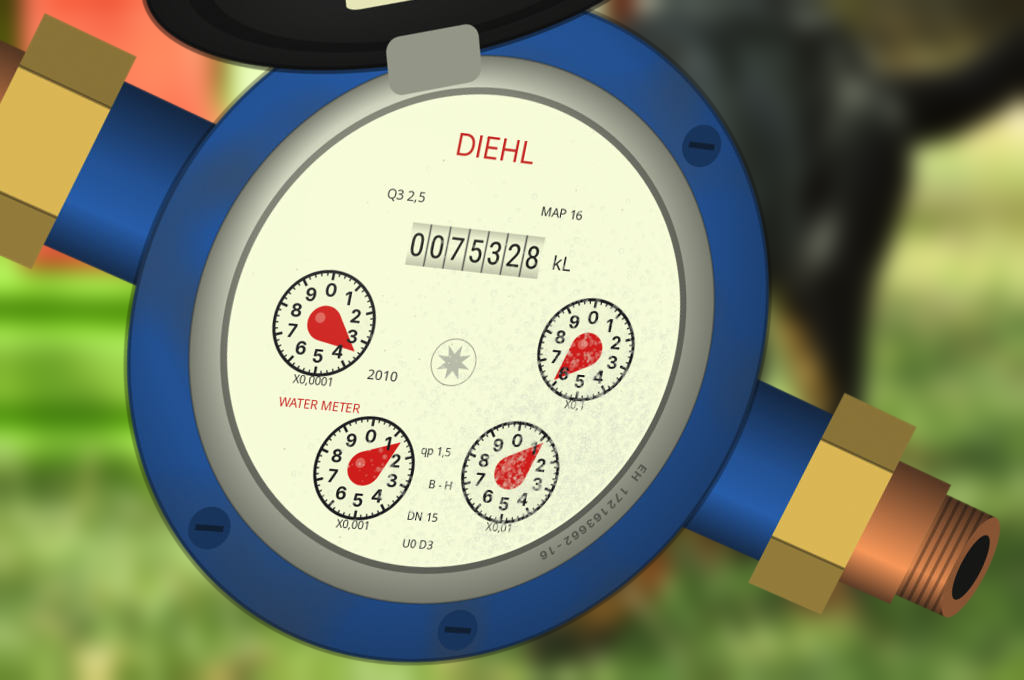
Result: {"value": 75328.6113, "unit": "kL"}
